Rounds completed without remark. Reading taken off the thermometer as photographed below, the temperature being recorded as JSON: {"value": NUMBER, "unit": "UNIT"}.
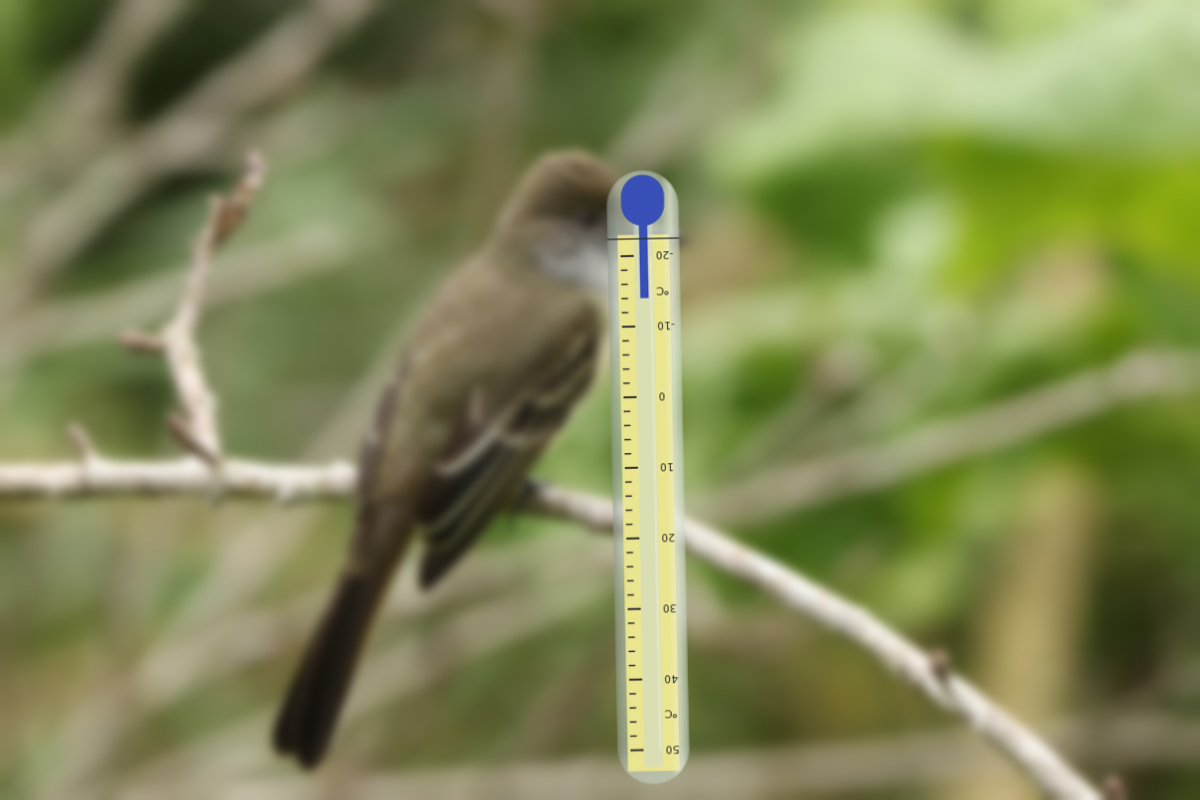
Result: {"value": -14, "unit": "°C"}
